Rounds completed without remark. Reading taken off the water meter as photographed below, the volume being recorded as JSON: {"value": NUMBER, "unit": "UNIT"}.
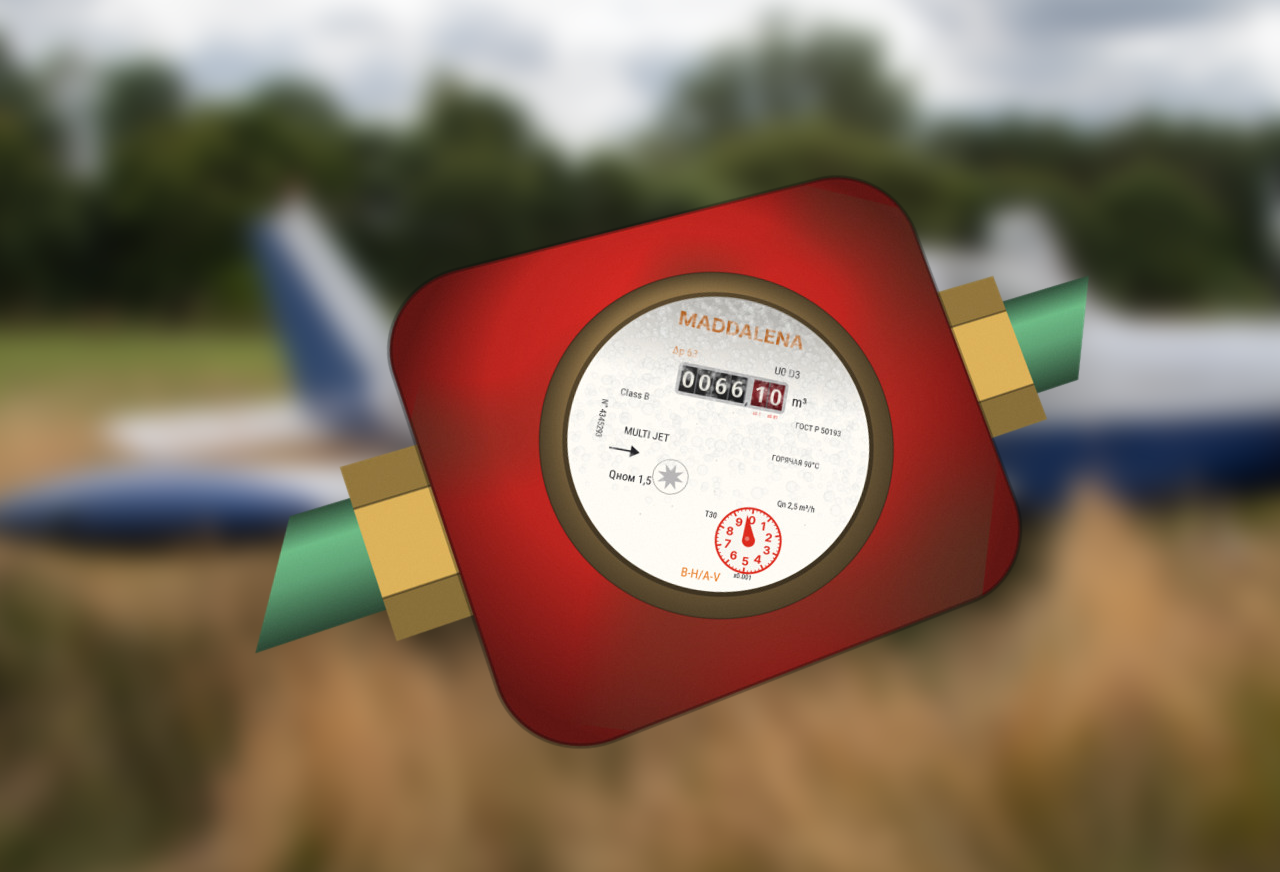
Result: {"value": 66.099, "unit": "m³"}
